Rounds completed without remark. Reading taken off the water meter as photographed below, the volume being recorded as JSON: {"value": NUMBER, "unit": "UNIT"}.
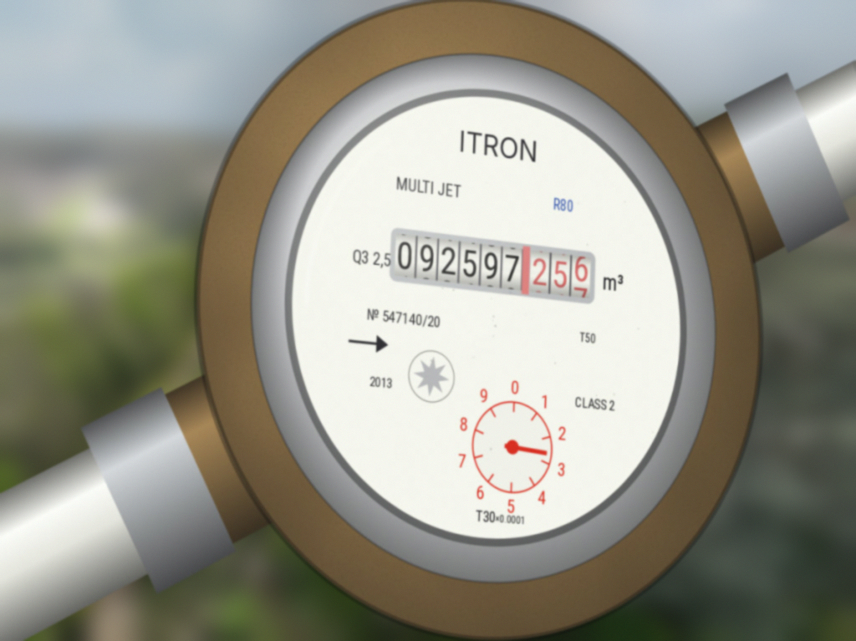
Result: {"value": 92597.2562, "unit": "m³"}
